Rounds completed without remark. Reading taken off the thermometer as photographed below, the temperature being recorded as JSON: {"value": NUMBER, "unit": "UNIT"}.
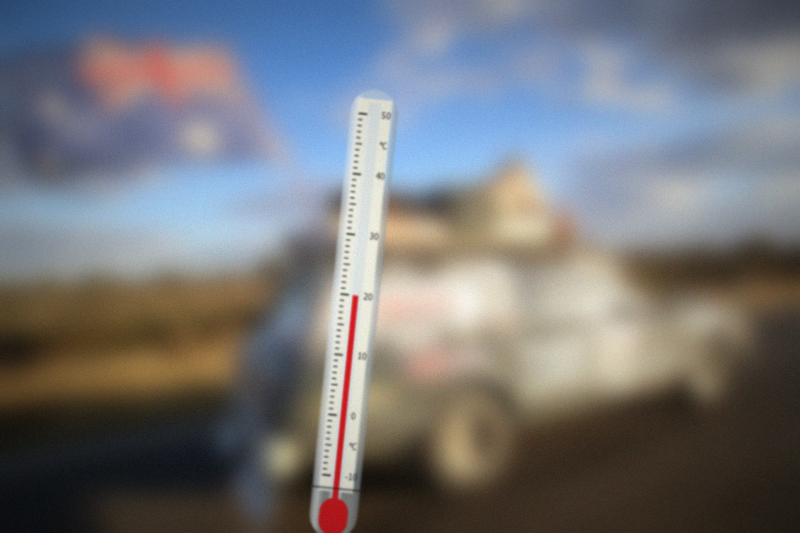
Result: {"value": 20, "unit": "°C"}
